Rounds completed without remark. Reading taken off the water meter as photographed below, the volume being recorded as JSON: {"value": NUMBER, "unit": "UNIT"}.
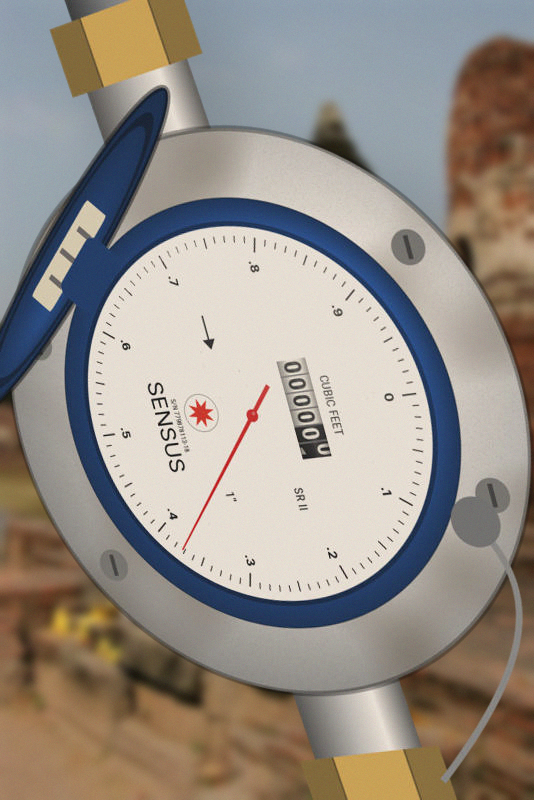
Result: {"value": 0.37, "unit": "ft³"}
